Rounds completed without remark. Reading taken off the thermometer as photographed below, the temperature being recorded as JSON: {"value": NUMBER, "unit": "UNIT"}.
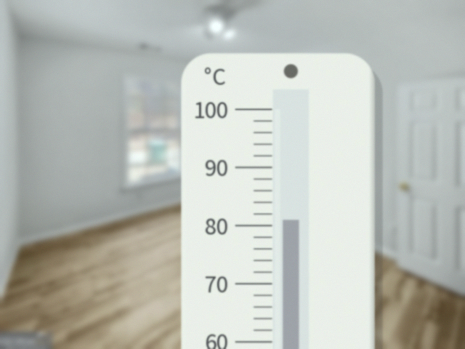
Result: {"value": 81, "unit": "°C"}
